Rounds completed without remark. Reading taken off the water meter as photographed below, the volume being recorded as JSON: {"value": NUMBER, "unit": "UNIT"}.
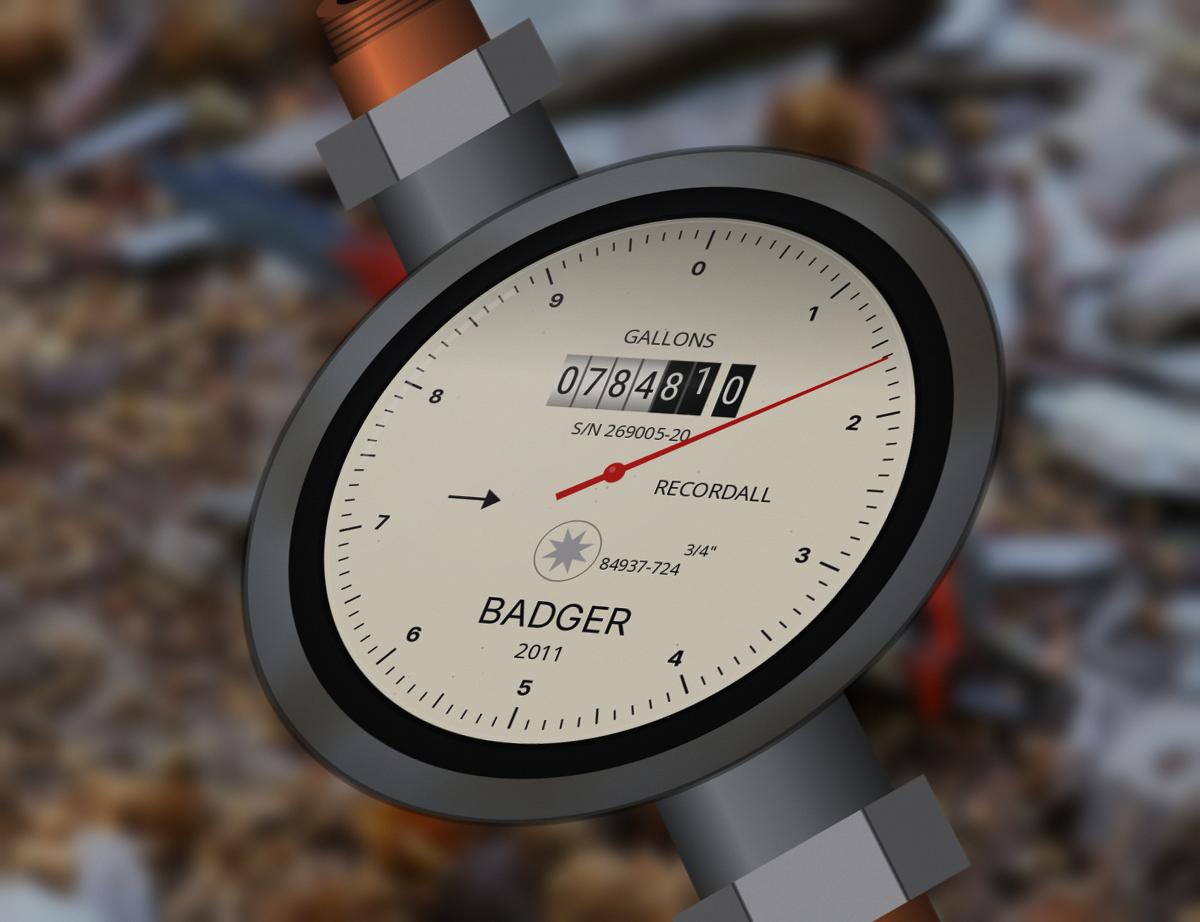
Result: {"value": 784811.6, "unit": "gal"}
